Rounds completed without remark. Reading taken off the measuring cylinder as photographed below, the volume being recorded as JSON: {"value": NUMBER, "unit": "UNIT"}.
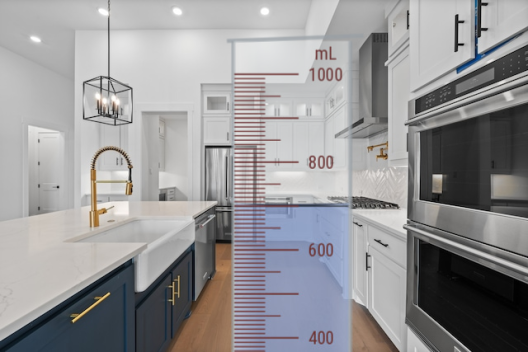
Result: {"value": 700, "unit": "mL"}
